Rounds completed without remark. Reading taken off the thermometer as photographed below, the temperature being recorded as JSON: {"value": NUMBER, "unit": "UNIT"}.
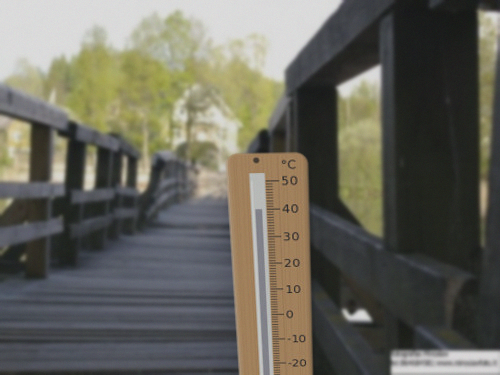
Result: {"value": 40, "unit": "°C"}
